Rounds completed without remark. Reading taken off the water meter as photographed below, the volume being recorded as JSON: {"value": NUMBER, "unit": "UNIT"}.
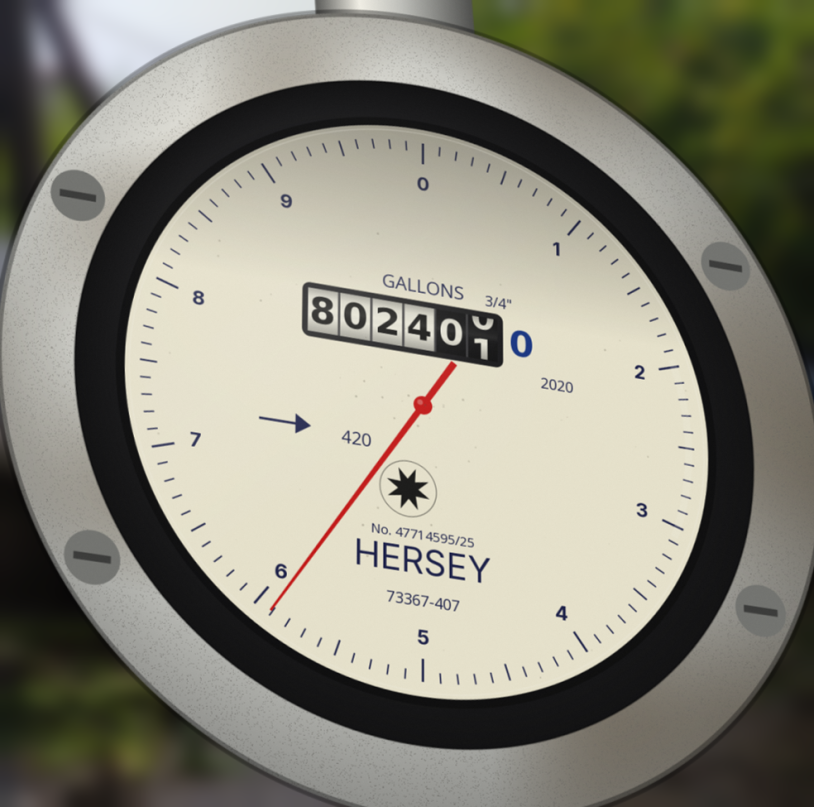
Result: {"value": 8024005.9, "unit": "gal"}
